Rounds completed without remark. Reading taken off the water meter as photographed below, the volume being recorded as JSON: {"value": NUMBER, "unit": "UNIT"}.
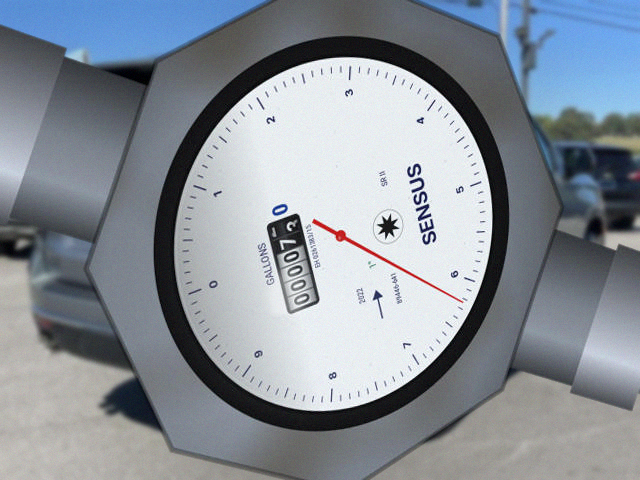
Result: {"value": 726.2, "unit": "gal"}
